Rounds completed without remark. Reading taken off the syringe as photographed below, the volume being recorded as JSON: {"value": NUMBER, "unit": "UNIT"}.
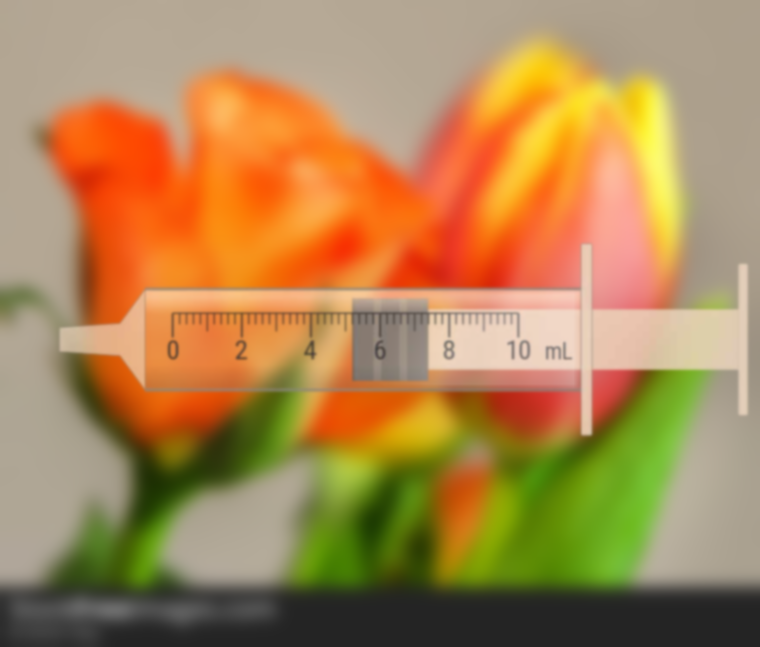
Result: {"value": 5.2, "unit": "mL"}
